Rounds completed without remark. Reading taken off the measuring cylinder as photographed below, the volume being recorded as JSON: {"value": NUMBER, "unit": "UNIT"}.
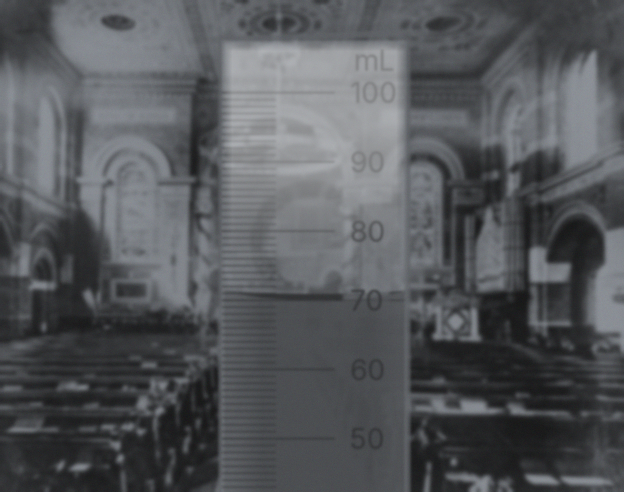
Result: {"value": 70, "unit": "mL"}
